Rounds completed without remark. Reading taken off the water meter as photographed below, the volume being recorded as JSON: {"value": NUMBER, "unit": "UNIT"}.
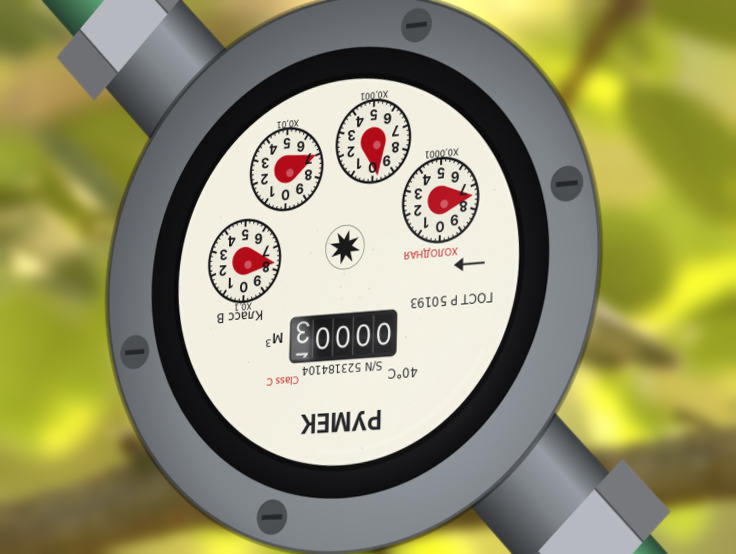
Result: {"value": 2.7697, "unit": "m³"}
